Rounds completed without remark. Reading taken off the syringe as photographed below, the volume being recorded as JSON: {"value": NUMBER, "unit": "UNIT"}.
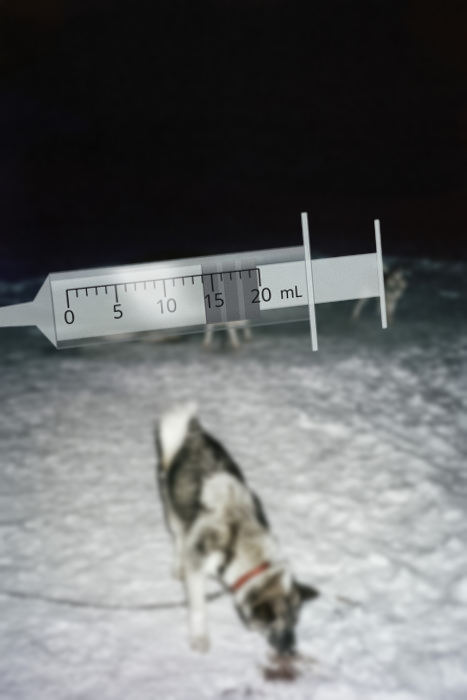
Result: {"value": 14, "unit": "mL"}
